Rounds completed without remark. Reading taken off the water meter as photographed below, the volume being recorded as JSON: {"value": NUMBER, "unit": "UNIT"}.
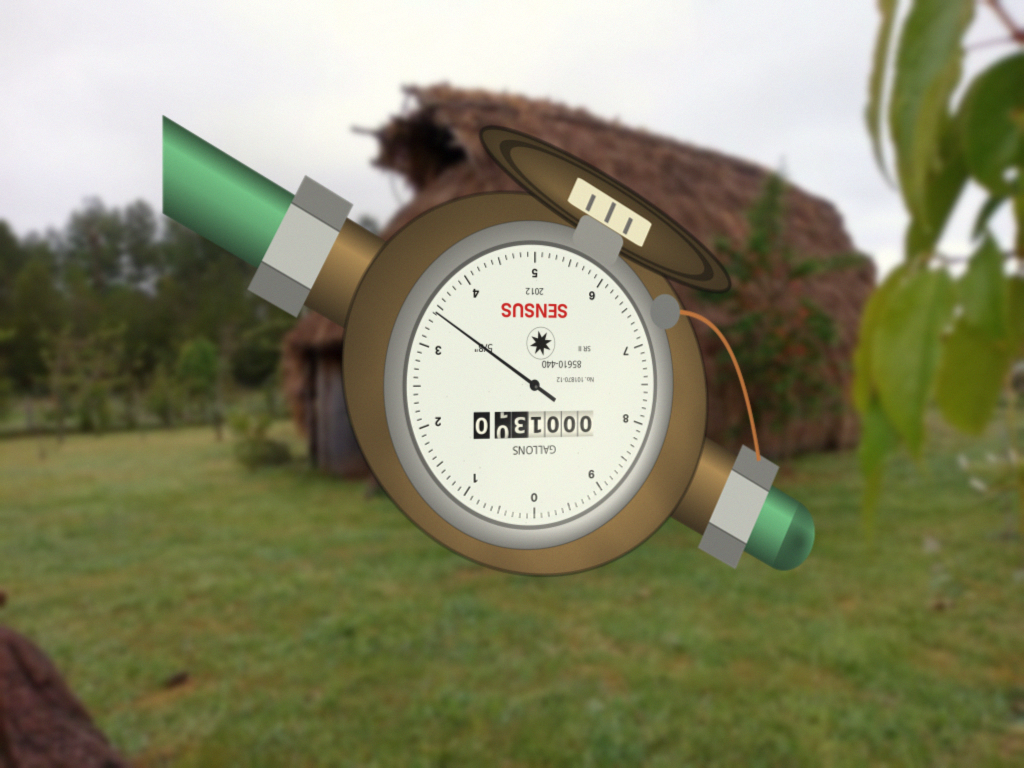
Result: {"value": 1303.4, "unit": "gal"}
